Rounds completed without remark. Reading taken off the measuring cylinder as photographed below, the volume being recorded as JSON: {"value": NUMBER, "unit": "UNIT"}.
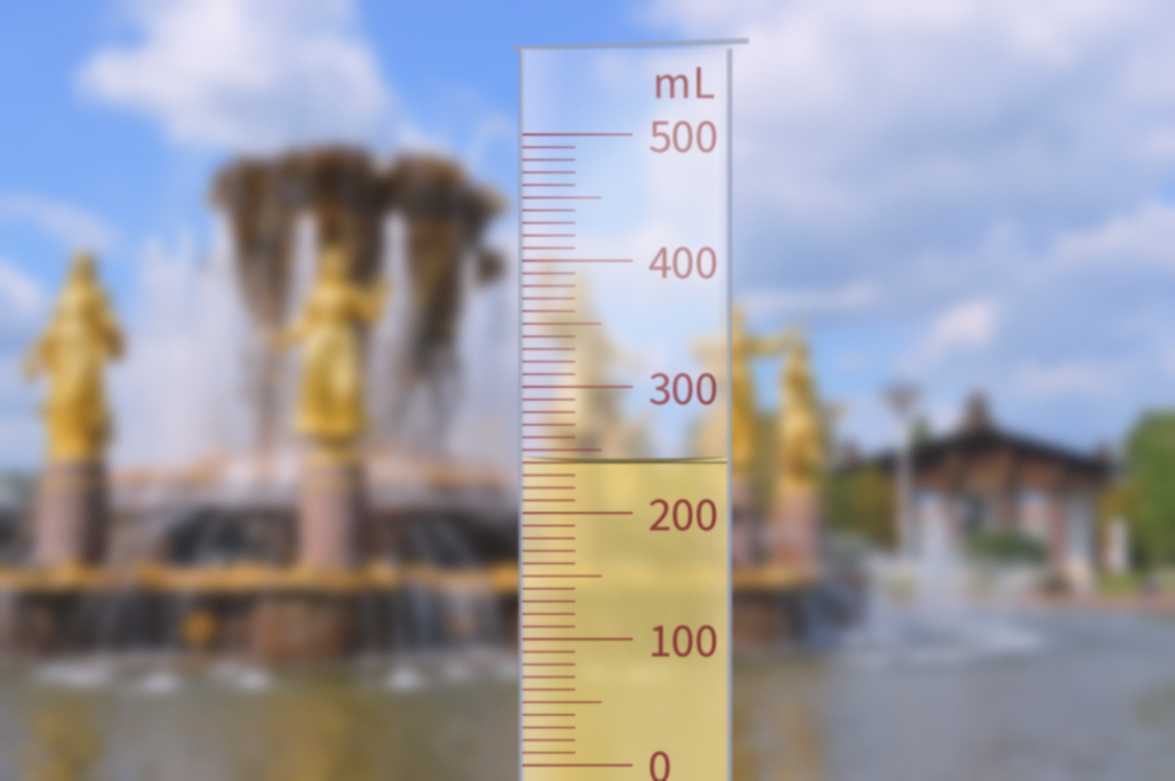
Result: {"value": 240, "unit": "mL"}
